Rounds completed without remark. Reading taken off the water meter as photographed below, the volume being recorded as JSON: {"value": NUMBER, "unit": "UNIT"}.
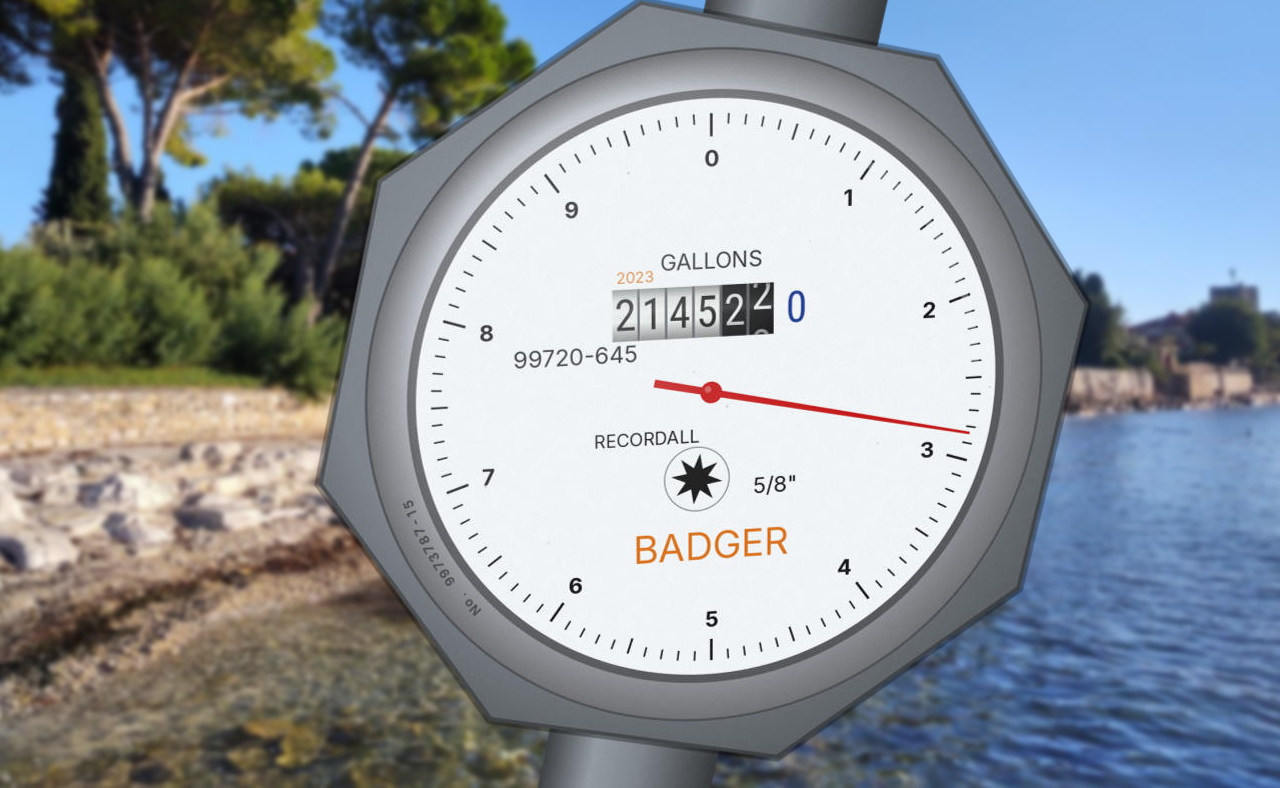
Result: {"value": 2145222.8, "unit": "gal"}
